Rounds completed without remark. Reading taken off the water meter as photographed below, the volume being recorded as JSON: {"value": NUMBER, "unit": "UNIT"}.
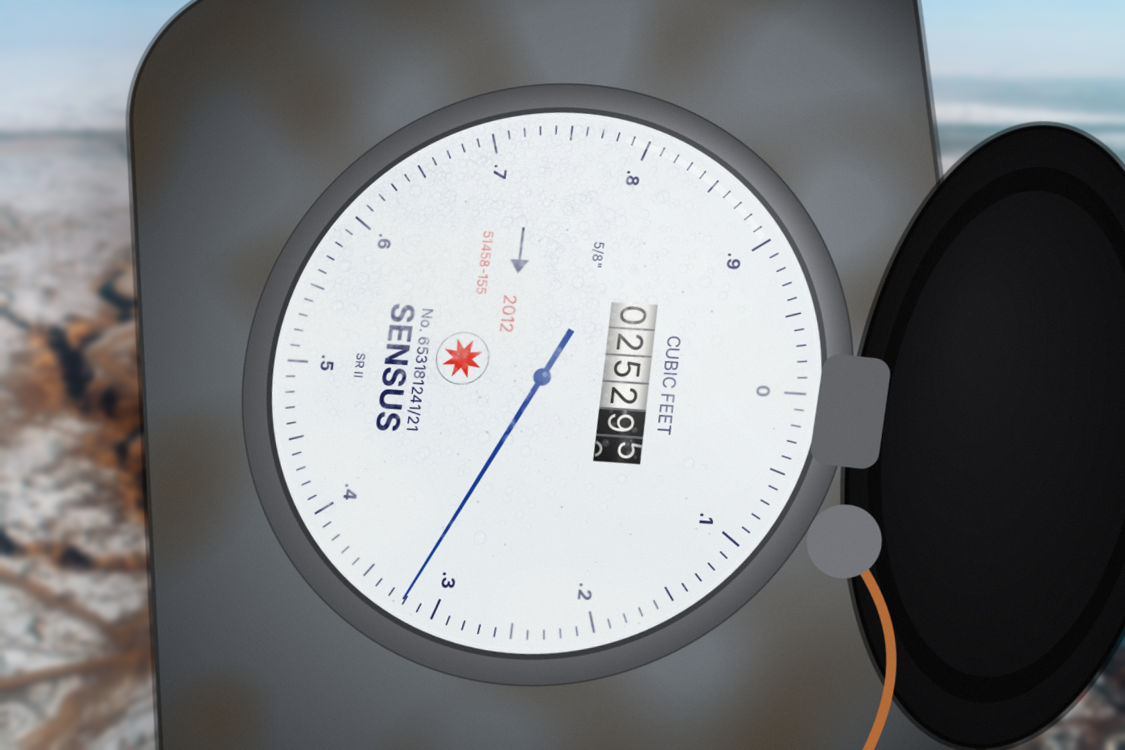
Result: {"value": 25295.32, "unit": "ft³"}
